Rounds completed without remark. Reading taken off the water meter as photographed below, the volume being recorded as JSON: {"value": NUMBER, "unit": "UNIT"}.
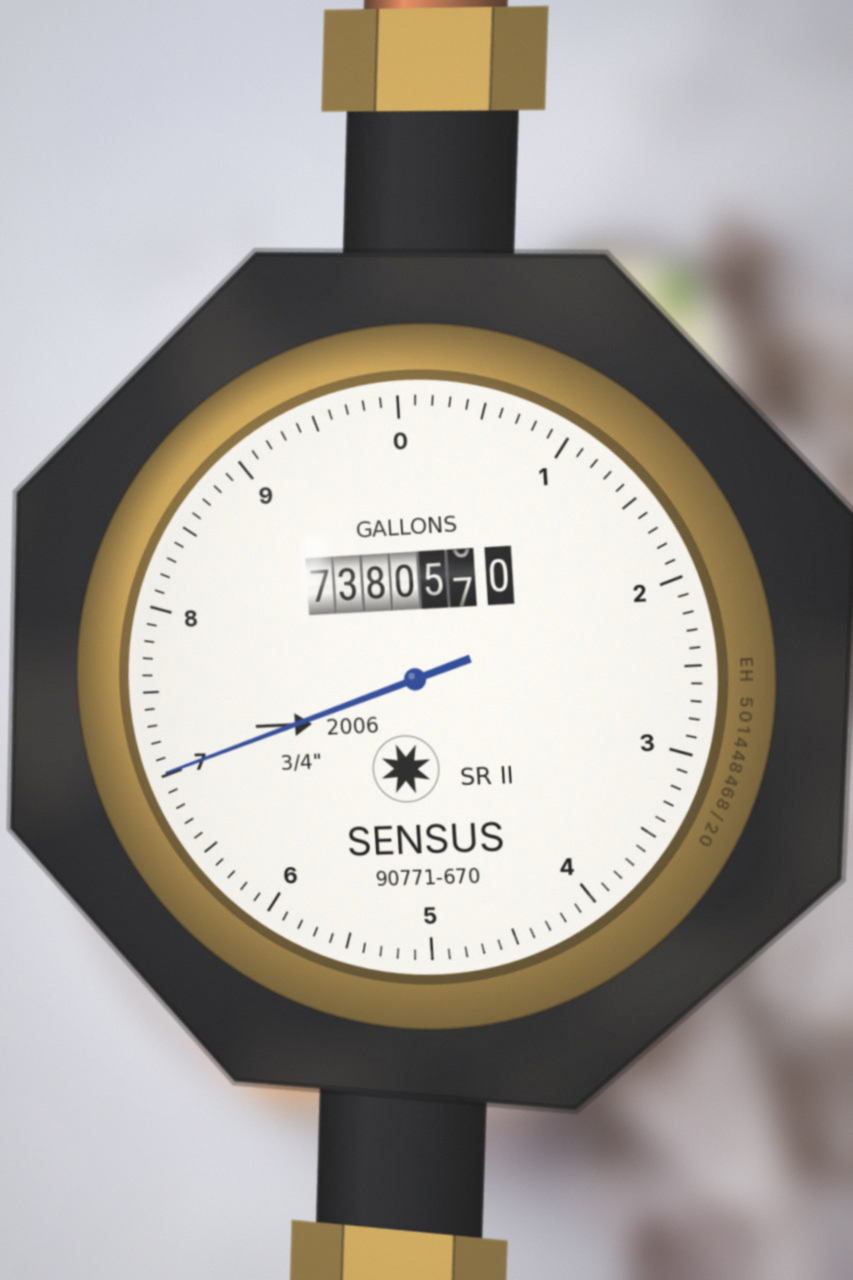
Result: {"value": 7380567.0, "unit": "gal"}
